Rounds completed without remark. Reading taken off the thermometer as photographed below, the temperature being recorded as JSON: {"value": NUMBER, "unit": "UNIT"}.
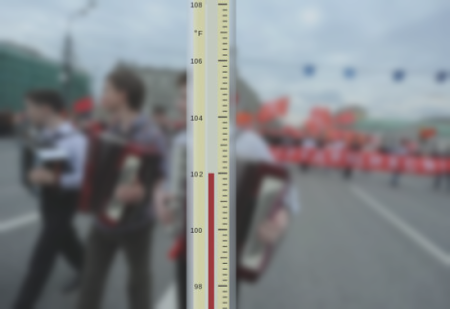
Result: {"value": 102, "unit": "°F"}
